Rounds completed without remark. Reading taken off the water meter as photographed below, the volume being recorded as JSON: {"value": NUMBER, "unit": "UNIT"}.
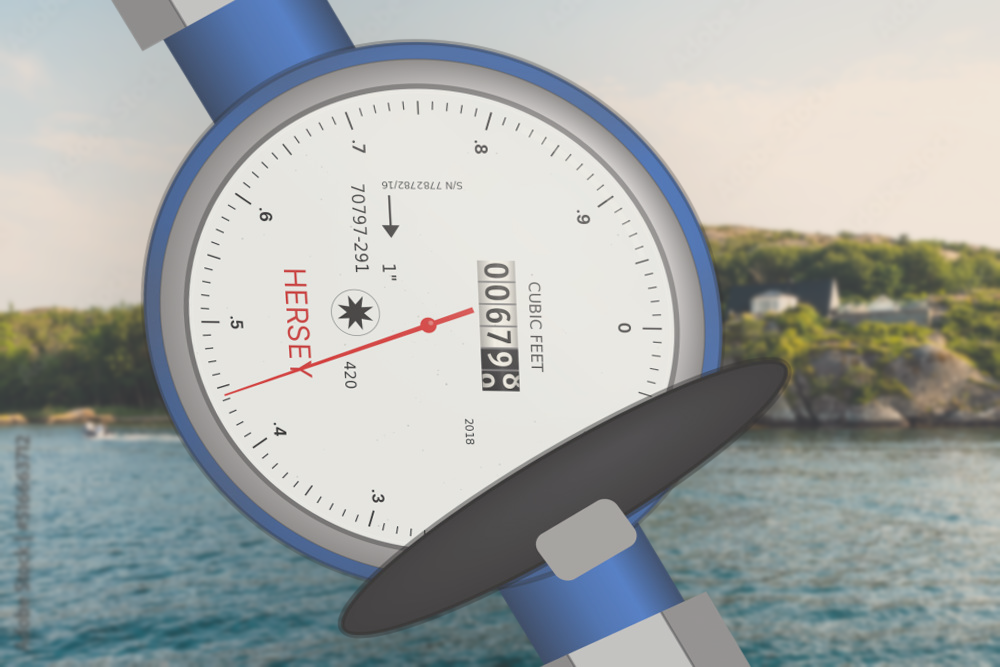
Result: {"value": 6798.44, "unit": "ft³"}
